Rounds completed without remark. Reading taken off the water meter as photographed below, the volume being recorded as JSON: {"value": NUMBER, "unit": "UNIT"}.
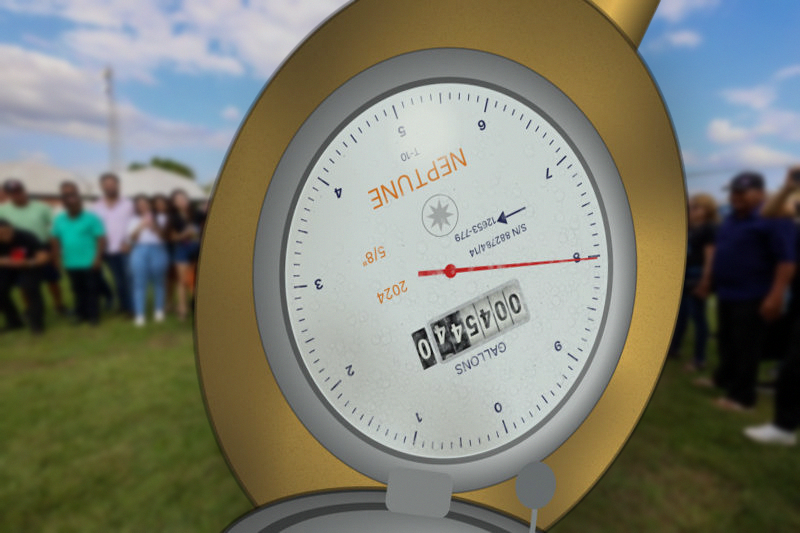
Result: {"value": 45438.0, "unit": "gal"}
